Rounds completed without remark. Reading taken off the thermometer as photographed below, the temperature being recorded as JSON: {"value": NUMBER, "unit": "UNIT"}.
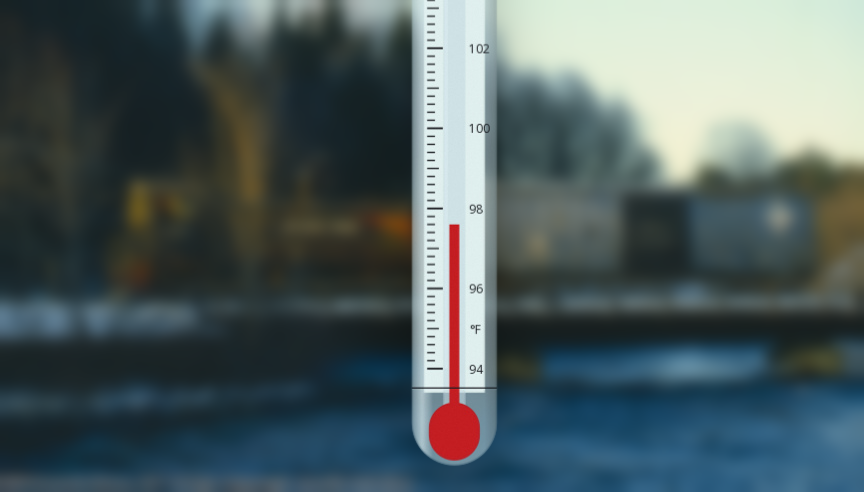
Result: {"value": 97.6, "unit": "°F"}
